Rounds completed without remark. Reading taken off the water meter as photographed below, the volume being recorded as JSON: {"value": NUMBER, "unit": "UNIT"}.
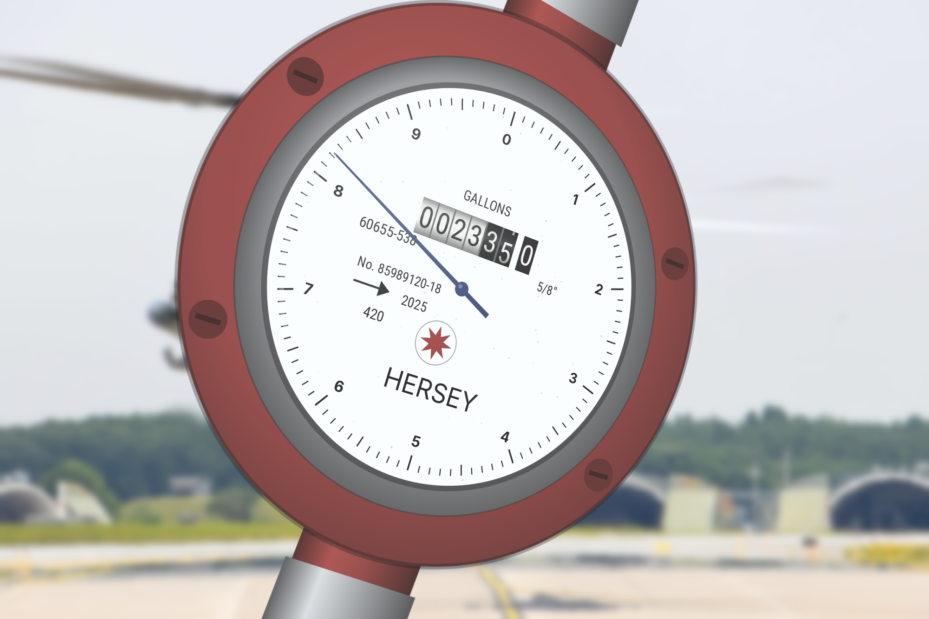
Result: {"value": 23348.2, "unit": "gal"}
